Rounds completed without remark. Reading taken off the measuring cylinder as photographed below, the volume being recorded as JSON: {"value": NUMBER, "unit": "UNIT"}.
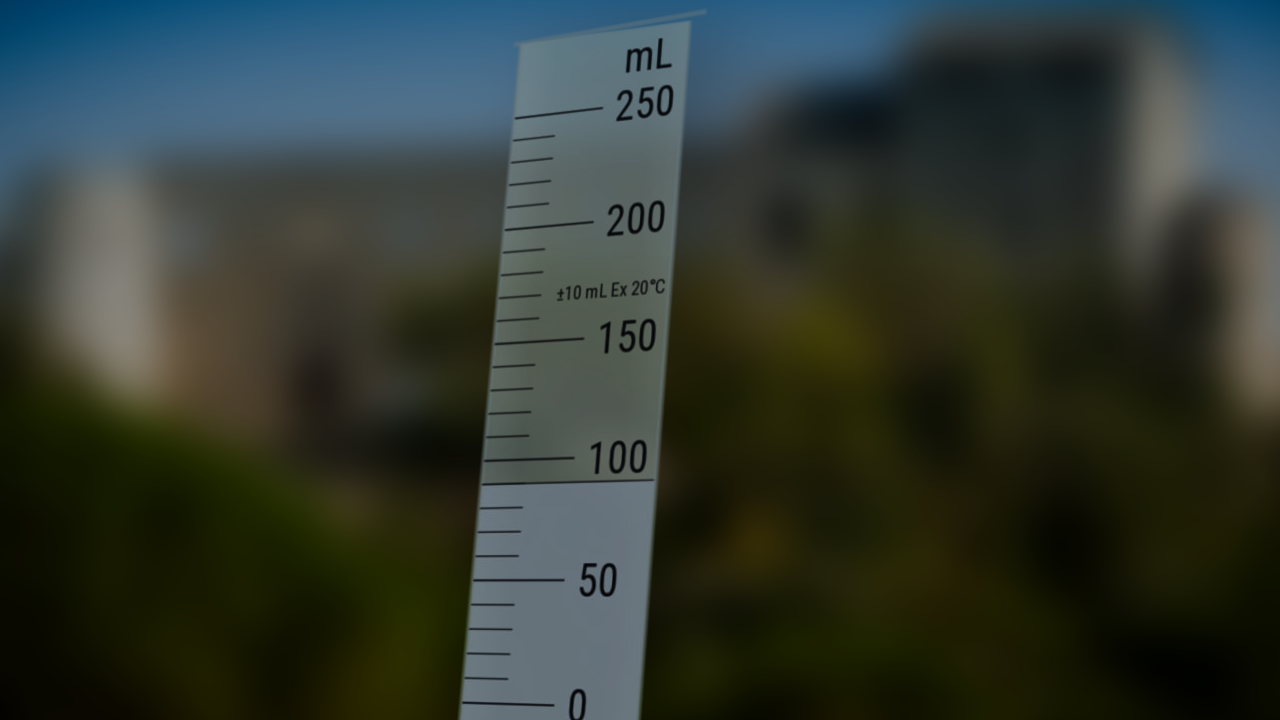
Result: {"value": 90, "unit": "mL"}
